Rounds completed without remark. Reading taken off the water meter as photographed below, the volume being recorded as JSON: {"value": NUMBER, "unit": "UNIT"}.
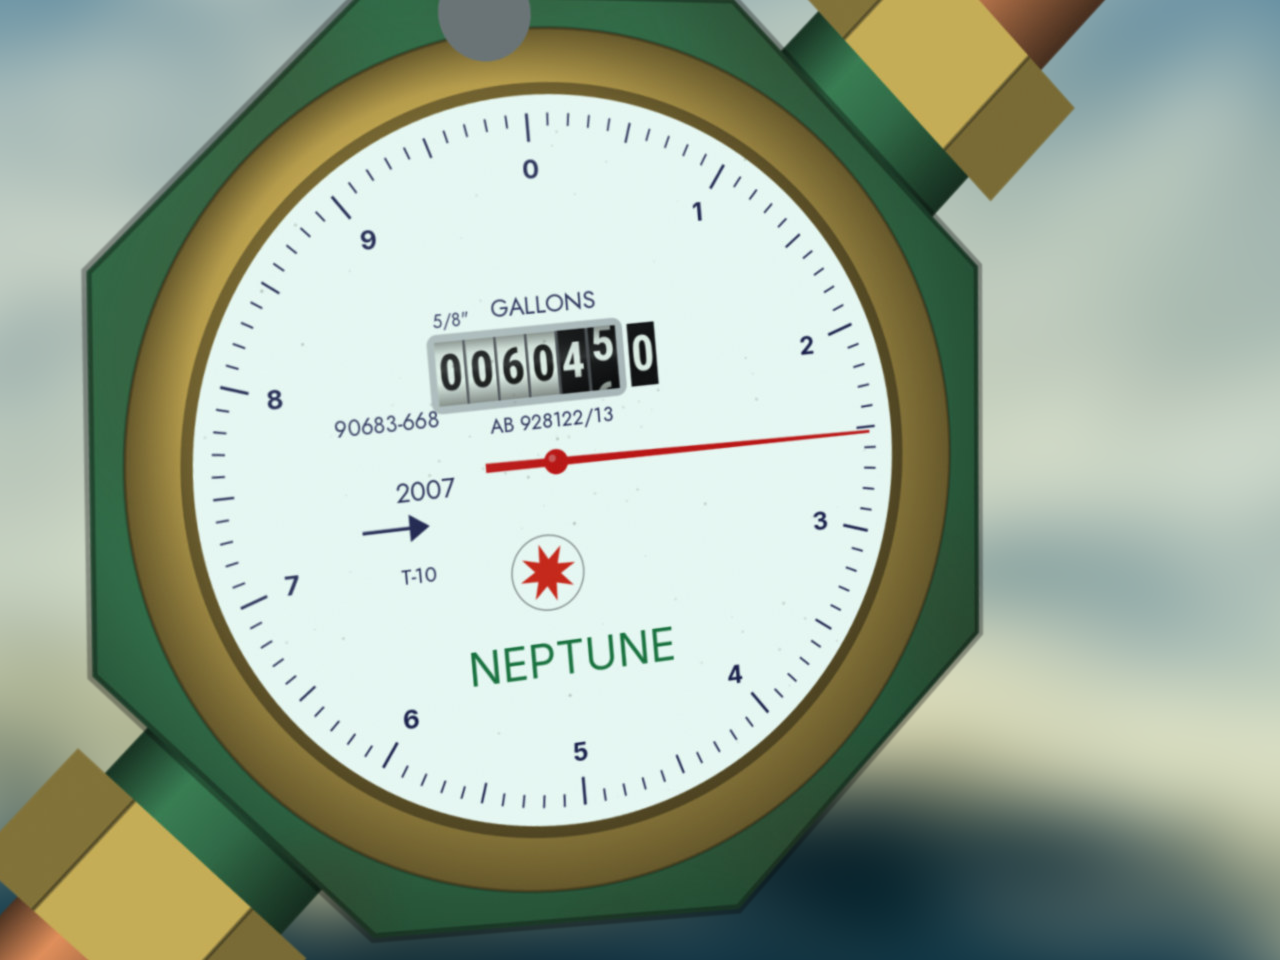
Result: {"value": 60452.5, "unit": "gal"}
